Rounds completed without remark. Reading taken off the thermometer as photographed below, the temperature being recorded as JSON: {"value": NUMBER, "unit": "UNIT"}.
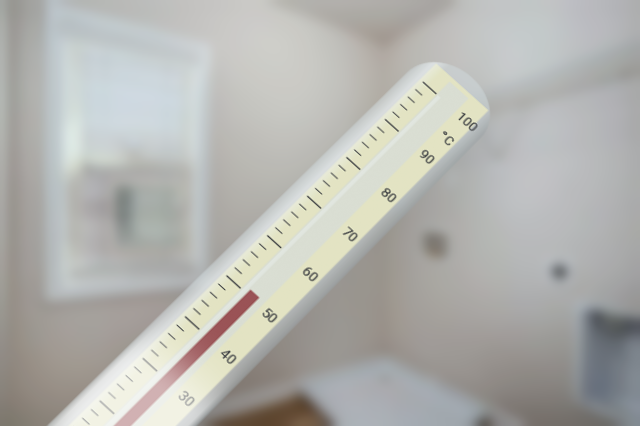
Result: {"value": 51, "unit": "°C"}
